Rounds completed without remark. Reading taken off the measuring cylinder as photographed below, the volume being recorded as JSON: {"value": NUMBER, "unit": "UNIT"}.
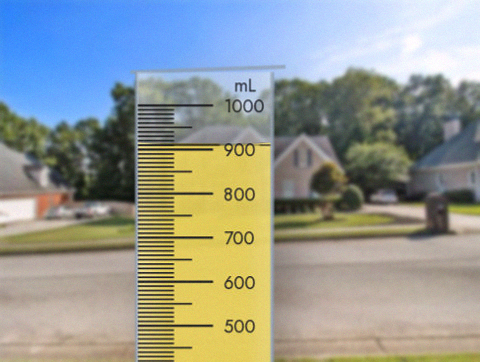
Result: {"value": 910, "unit": "mL"}
